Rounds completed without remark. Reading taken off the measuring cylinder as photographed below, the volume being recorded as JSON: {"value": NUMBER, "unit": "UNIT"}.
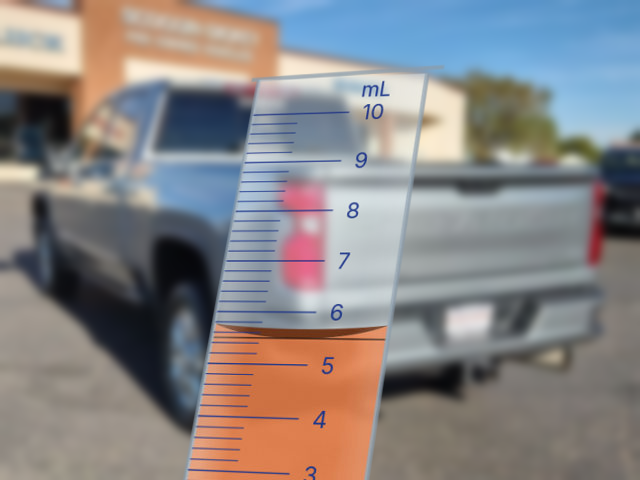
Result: {"value": 5.5, "unit": "mL"}
